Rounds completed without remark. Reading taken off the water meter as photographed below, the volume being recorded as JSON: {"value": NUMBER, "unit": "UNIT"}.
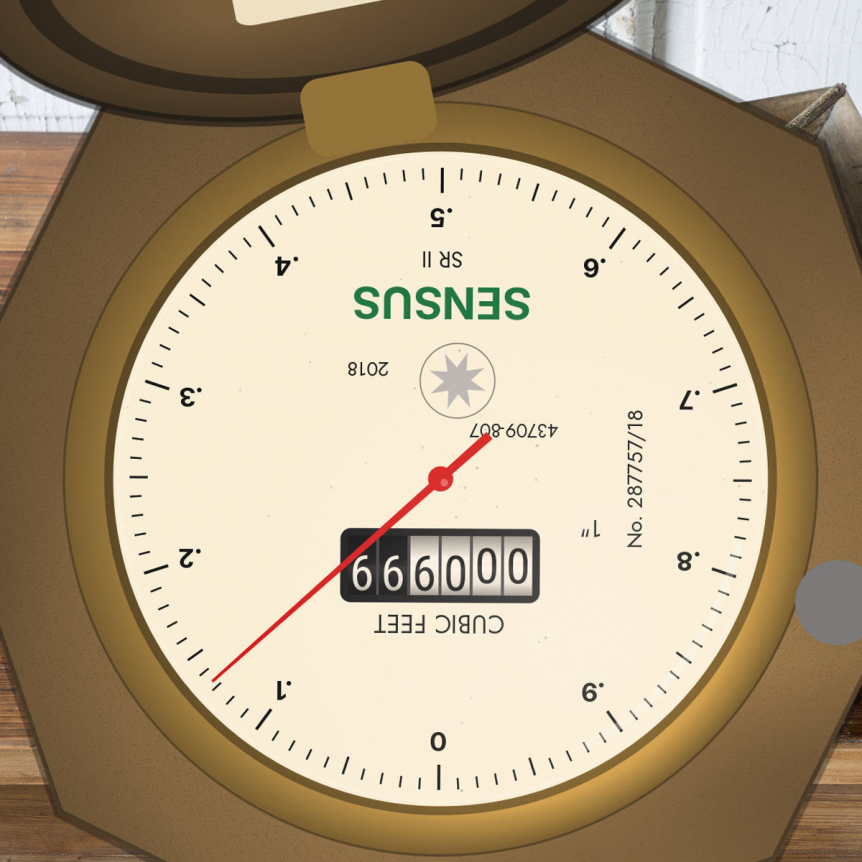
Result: {"value": 999.13, "unit": "ft³"}
